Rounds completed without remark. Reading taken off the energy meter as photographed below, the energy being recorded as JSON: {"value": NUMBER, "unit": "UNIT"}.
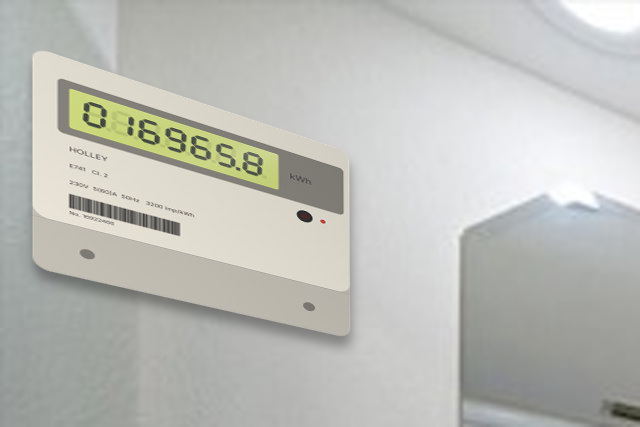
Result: {"value": 16965.8, "unit": "kWh"}
